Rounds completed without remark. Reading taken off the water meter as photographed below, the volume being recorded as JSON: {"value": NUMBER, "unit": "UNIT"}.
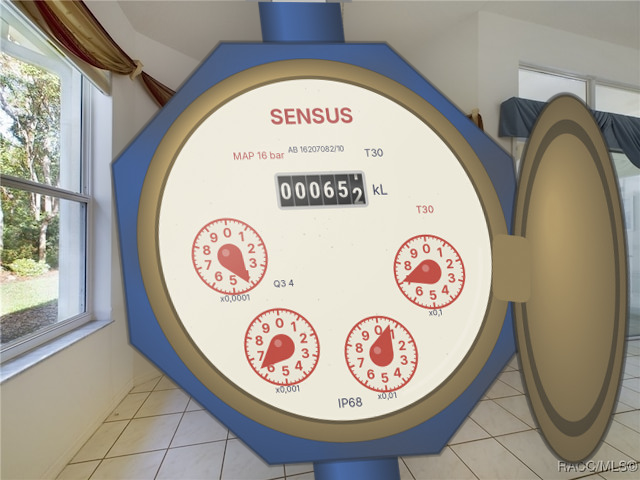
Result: {"value": 651.7064, "unit": "kL"}
